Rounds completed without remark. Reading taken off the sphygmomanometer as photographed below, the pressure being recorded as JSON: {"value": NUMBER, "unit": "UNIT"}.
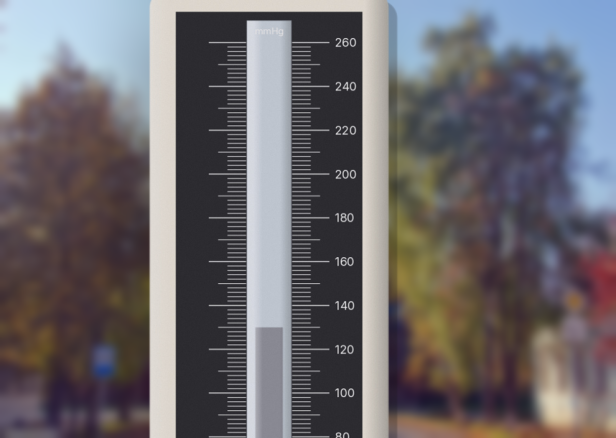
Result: {"value": 130, "unit": "mmHg"}
